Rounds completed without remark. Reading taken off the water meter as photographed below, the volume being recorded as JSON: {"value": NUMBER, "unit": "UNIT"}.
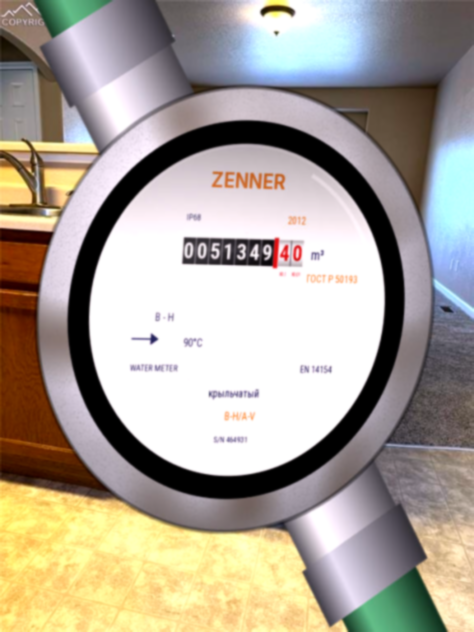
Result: {"value": 51349.40, "unit": "m³"}
